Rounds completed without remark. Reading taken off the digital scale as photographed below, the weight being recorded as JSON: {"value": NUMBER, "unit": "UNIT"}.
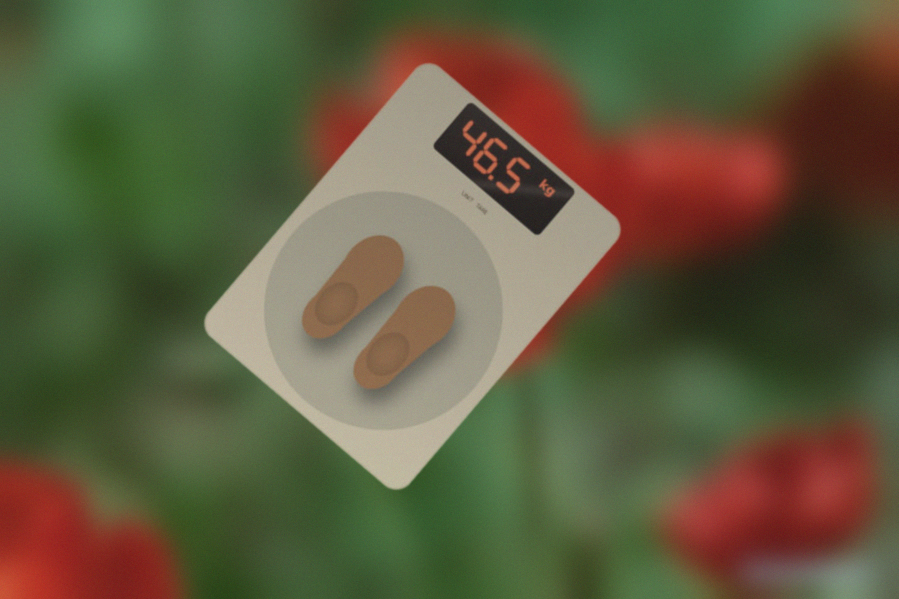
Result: {"value": 46.5, "unit": "kg"}
